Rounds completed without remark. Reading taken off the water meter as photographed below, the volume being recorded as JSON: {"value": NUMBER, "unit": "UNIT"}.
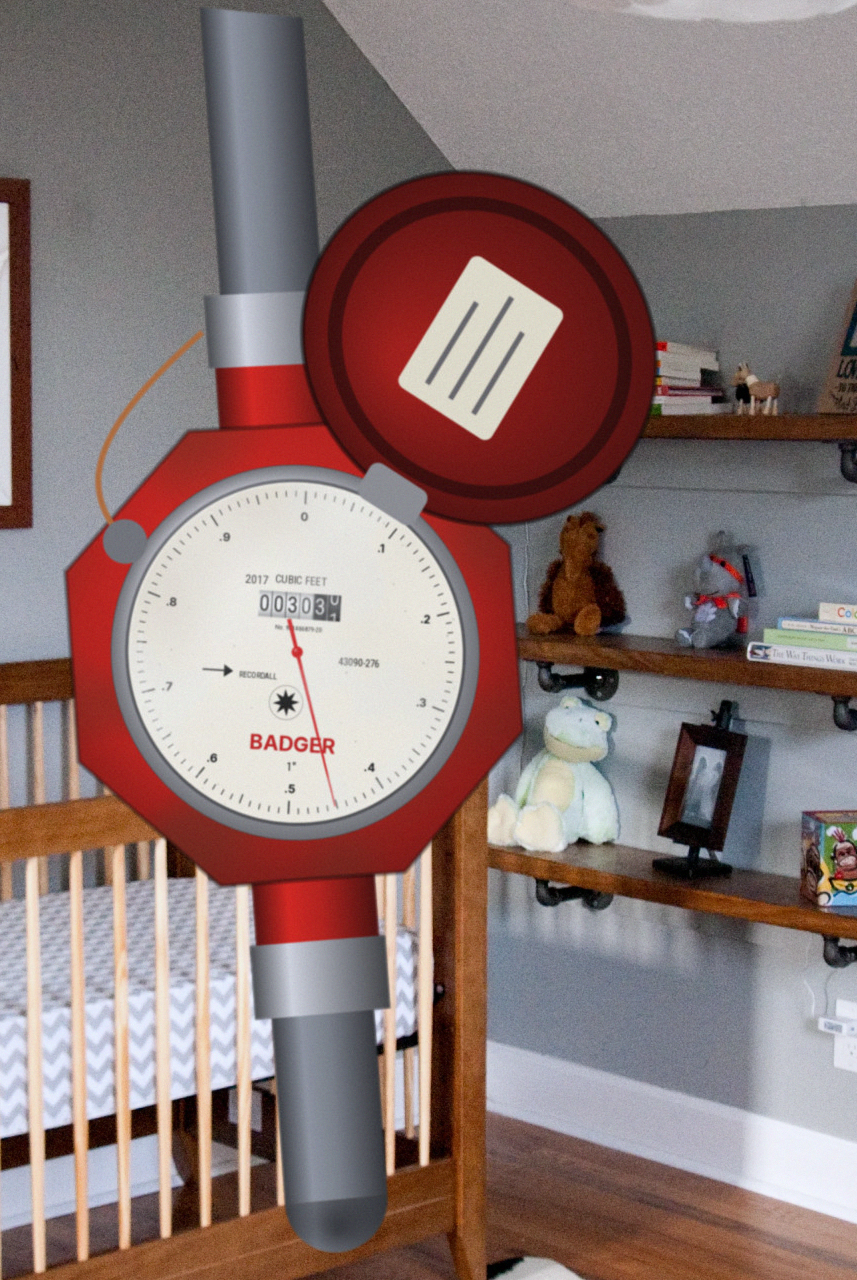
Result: {"value": 3030.45, "unit": "ft³"}
